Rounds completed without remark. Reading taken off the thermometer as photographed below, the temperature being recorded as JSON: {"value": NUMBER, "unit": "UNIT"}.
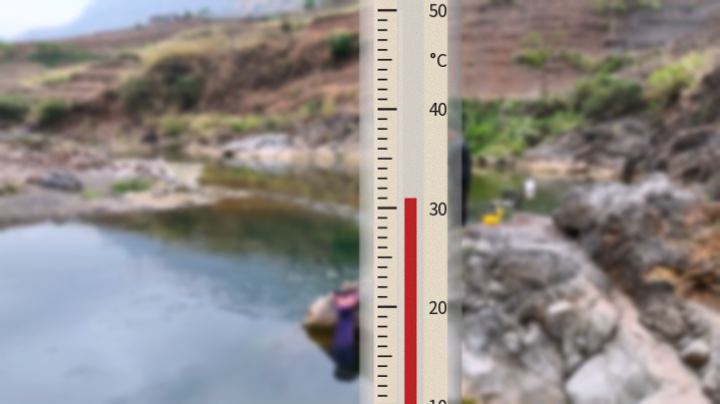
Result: {"value": 31, "unit": "°C"}
